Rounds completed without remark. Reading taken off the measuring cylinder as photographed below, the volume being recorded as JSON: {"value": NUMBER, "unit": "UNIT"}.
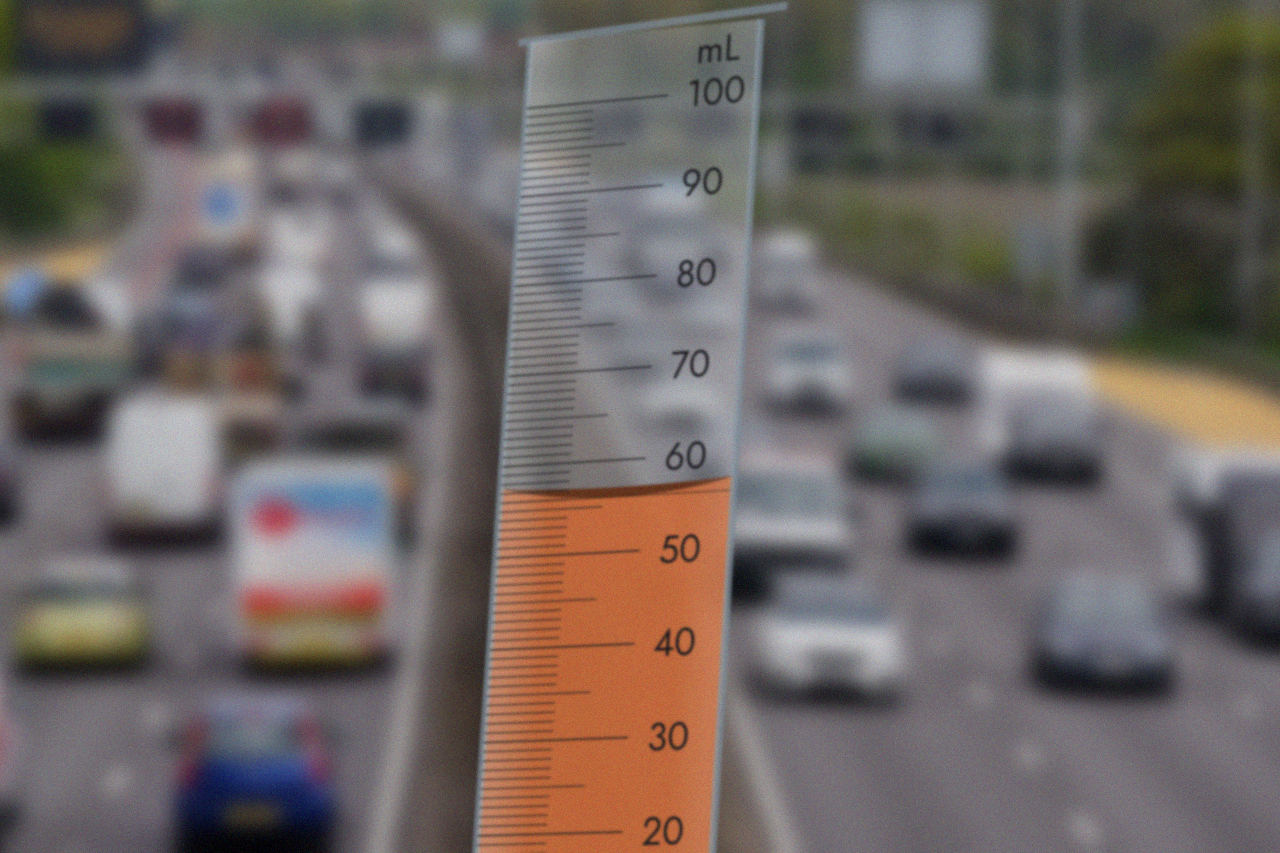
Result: {"value": 56, "unit": "mL"}
